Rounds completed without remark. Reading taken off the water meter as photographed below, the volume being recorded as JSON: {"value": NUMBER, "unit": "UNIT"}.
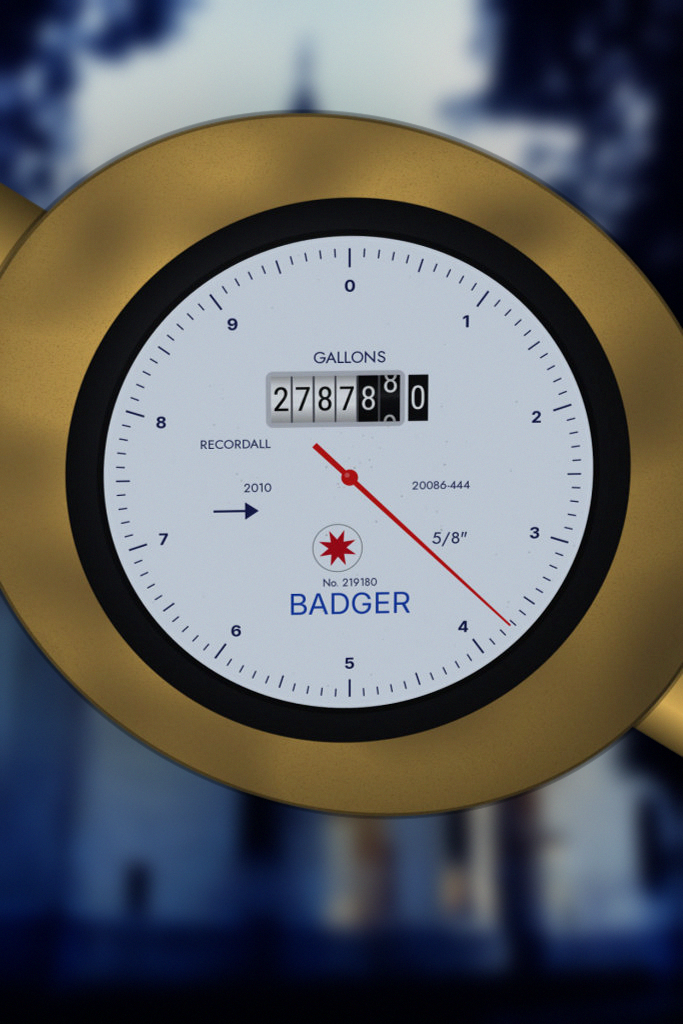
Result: {"value": 2787883.7, "unit": "gal"}
